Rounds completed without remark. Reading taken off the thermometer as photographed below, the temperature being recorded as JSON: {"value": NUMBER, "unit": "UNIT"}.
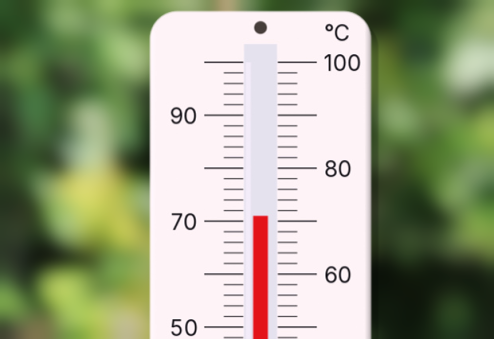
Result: {"value": 71, "unit": "°C"}
